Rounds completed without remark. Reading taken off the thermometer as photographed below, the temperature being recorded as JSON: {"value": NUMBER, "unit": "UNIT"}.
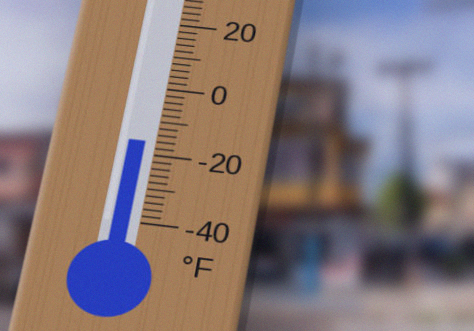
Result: {"value": -16, "unit": "°F"}
